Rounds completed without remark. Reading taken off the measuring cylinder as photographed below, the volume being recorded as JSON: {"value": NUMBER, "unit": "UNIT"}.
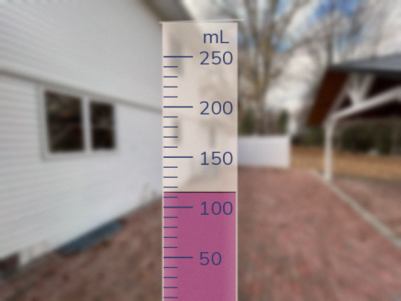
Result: {"value": 115, "unit": "mL"}
